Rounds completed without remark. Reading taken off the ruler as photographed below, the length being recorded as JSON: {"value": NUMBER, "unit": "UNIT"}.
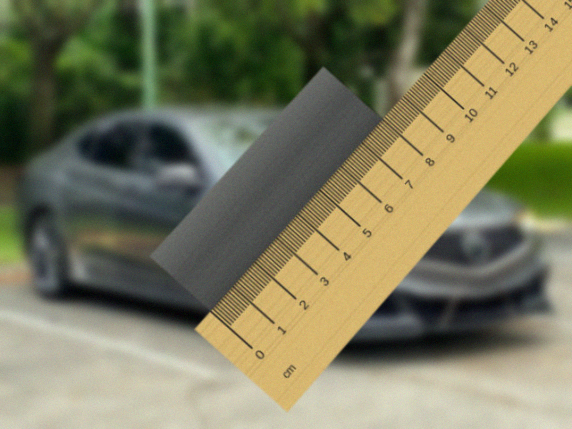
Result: {"value": 8, "unit": "cm"}
